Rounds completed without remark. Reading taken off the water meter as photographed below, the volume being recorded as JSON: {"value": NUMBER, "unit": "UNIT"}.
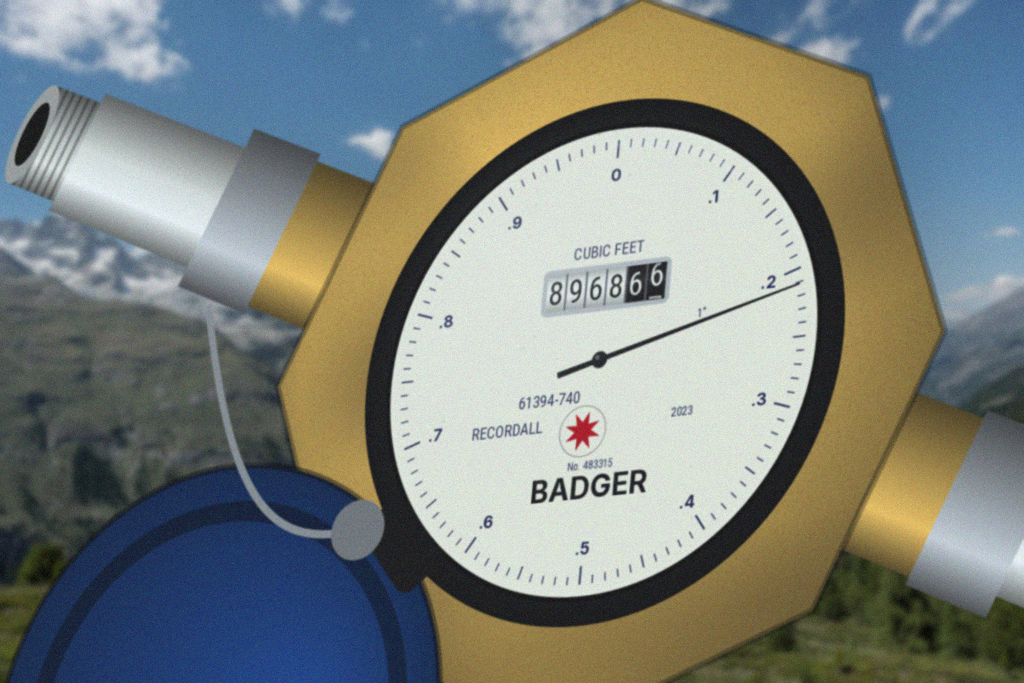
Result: {"value": 896866.21, "unit": "ft³"}
